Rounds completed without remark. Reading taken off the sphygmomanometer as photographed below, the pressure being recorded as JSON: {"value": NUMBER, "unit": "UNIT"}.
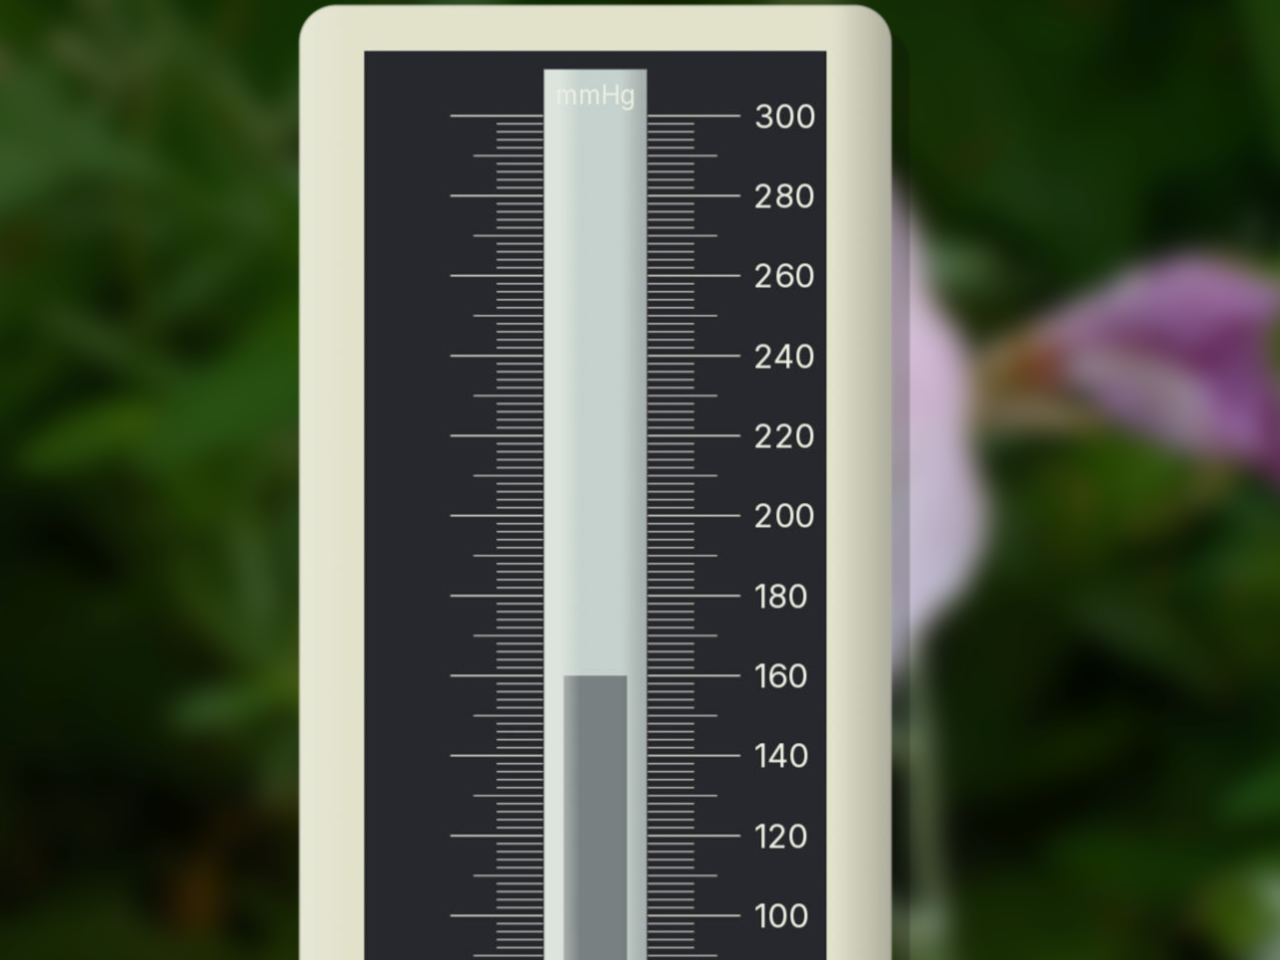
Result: {"value": 160, "unit": "mmHg"}
